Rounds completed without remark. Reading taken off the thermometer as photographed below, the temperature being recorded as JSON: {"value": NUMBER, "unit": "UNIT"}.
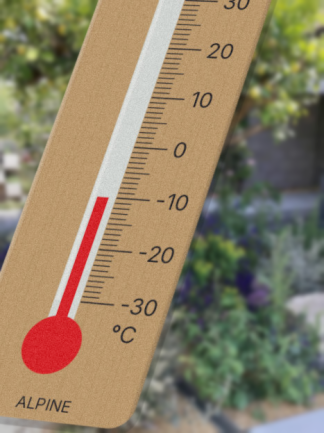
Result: {"value": -10, "unit": "°C"}
